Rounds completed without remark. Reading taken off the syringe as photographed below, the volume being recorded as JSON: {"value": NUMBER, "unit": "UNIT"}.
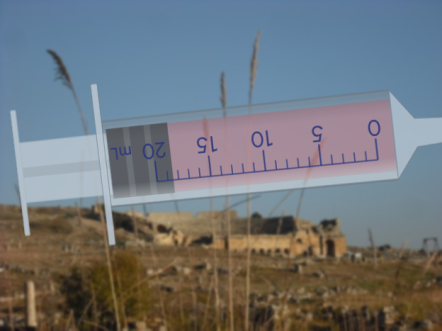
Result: {"value": 18.5, "unit": "mL"}
